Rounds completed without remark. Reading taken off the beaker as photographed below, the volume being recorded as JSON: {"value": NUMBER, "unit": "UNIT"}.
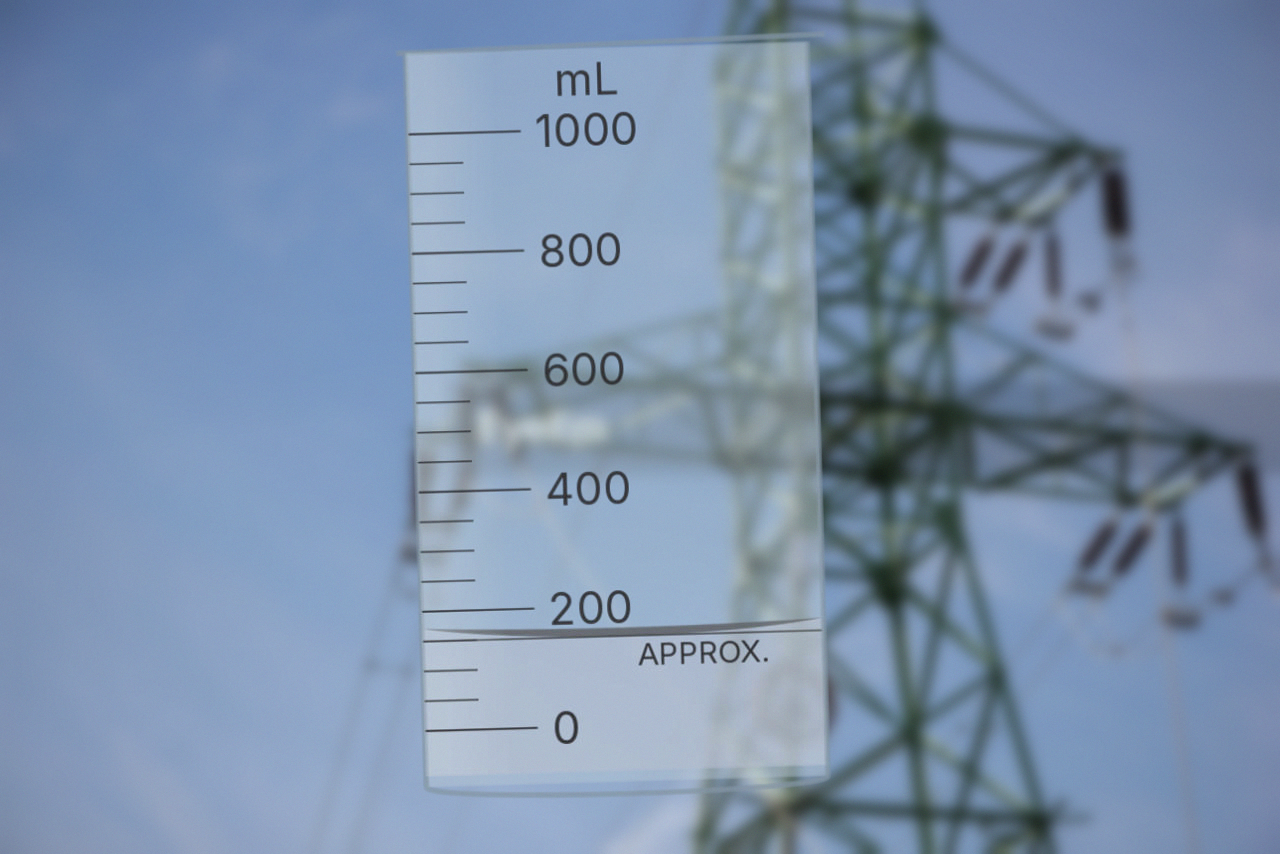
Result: {"value": 150, "unit": "mL"}
